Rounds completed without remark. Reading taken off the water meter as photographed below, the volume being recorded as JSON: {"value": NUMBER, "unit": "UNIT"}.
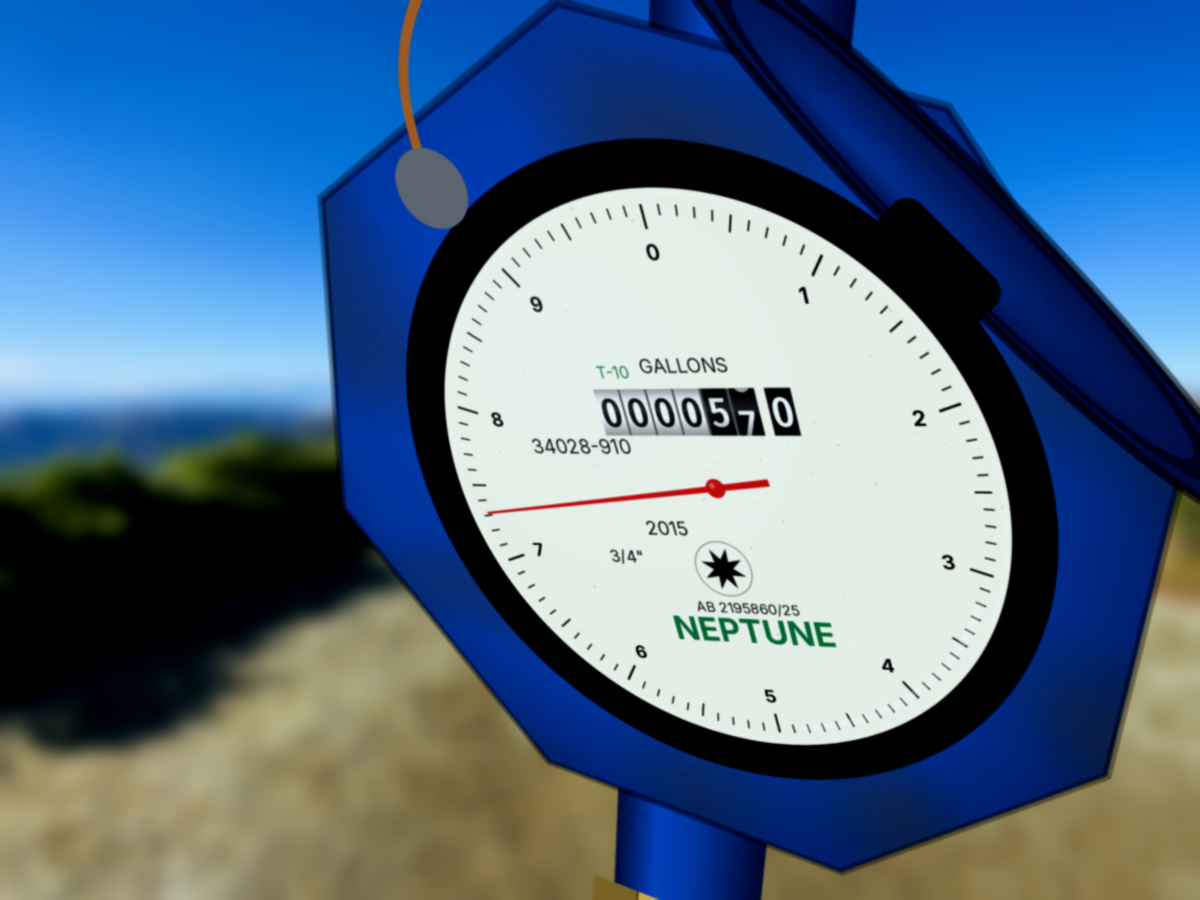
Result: {"value": 567.3, "unit": "gal"}
